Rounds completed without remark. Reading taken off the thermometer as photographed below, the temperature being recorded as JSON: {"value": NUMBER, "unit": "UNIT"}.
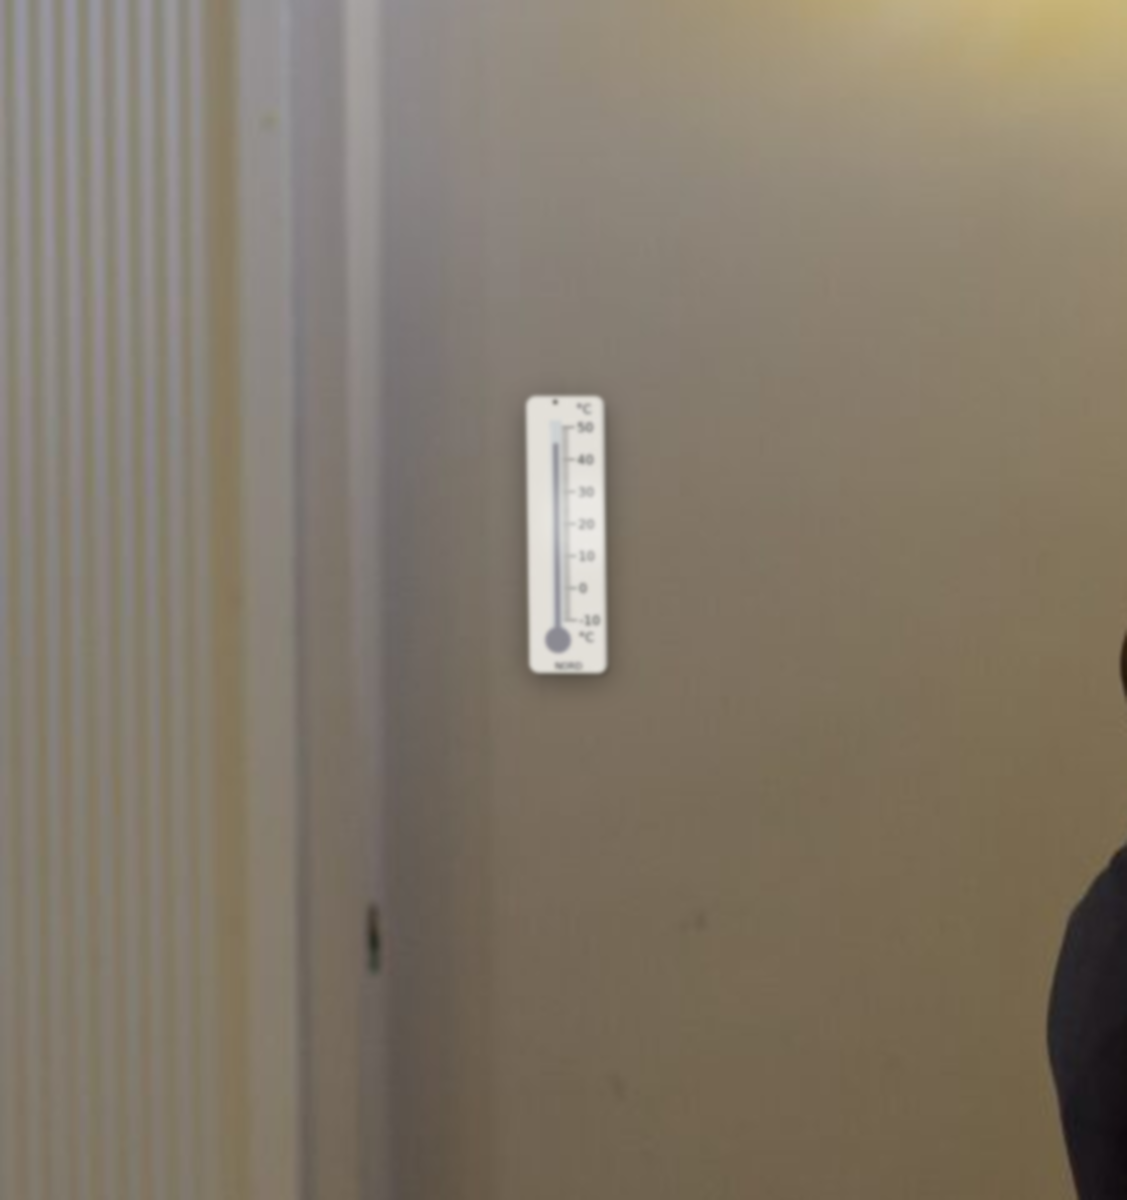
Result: {"value": 45, "unit": "°C"}
